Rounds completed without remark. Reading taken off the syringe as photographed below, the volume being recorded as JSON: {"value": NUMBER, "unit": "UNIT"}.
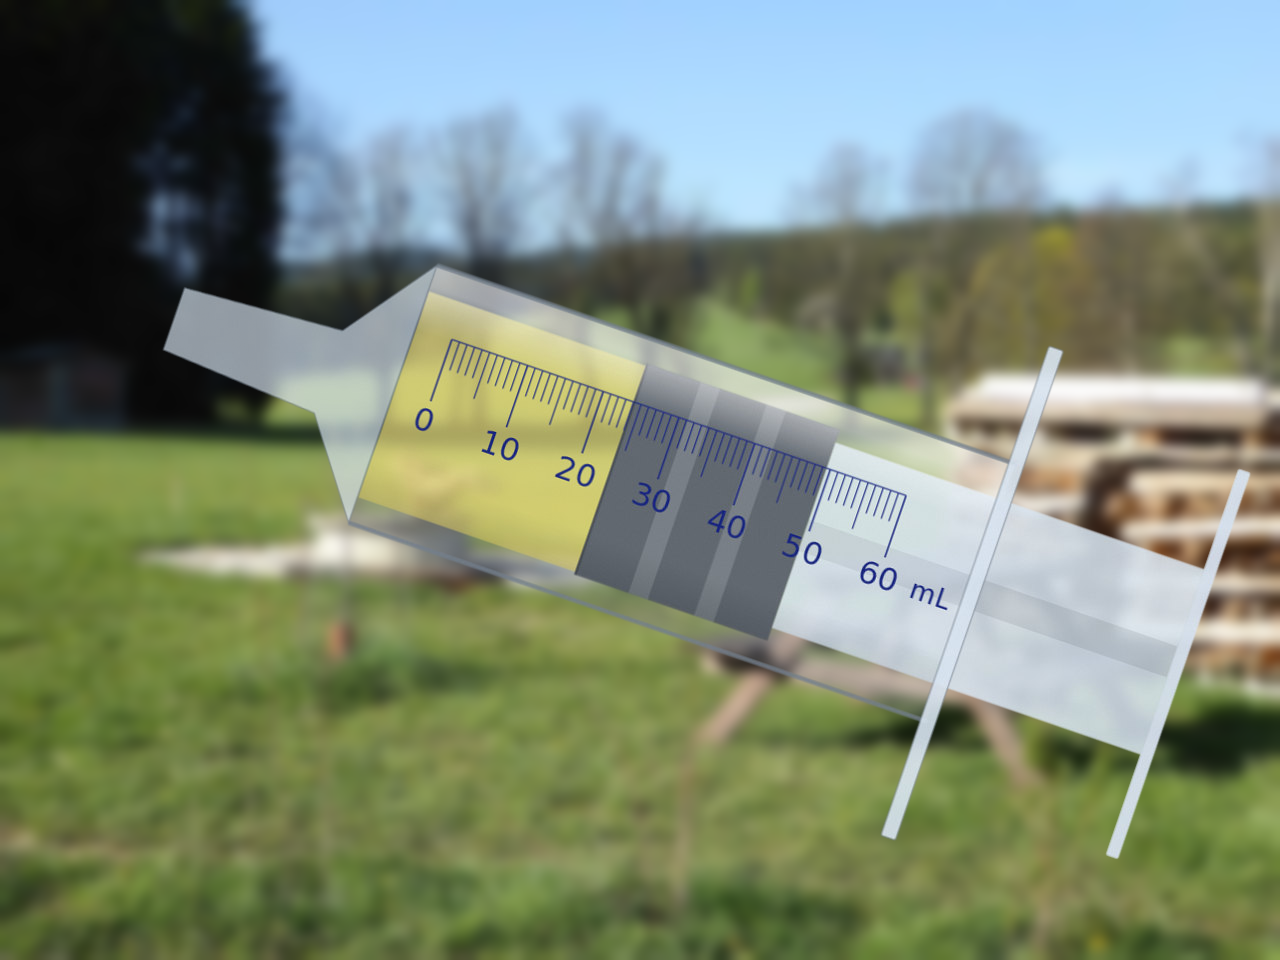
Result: {"value": 24, "unit": "mL"}
